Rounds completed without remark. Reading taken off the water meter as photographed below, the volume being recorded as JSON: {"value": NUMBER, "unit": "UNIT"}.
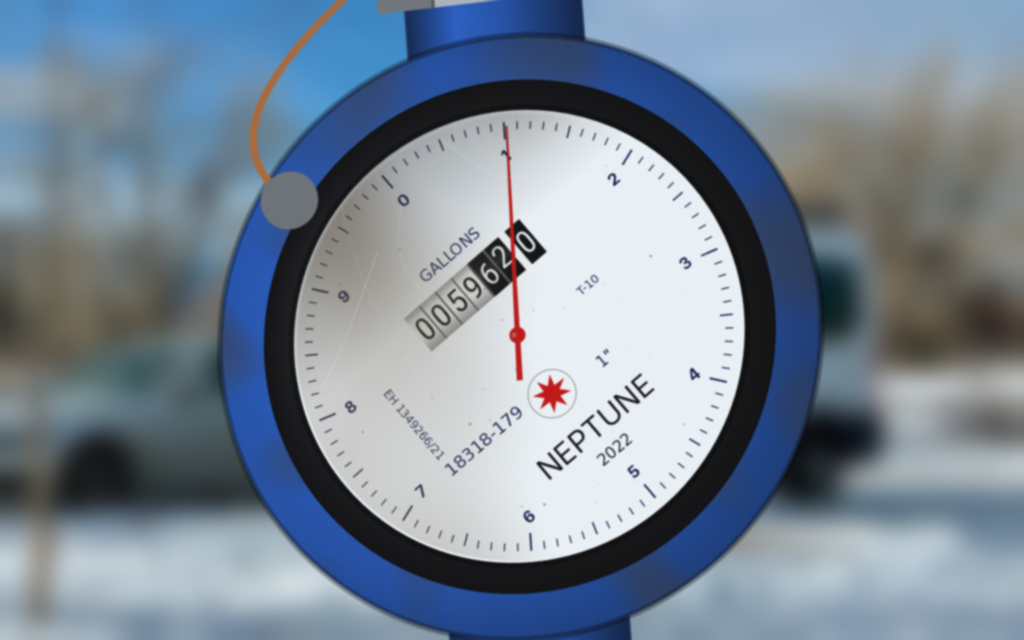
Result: {"value": 59621.0, "unit": "gal"}
